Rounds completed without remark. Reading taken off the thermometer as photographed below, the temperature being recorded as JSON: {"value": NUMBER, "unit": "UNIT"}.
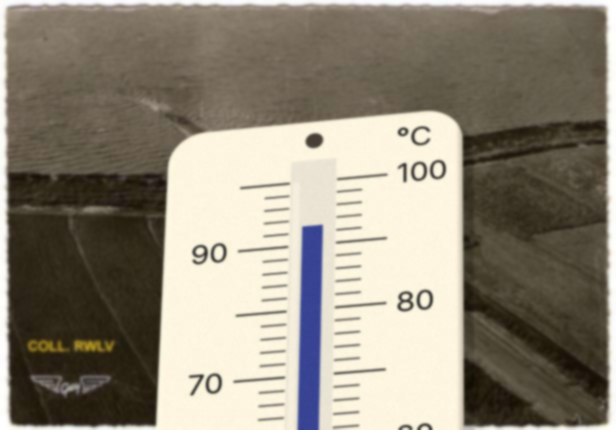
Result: {"value": 93, "unit": "°C"}
